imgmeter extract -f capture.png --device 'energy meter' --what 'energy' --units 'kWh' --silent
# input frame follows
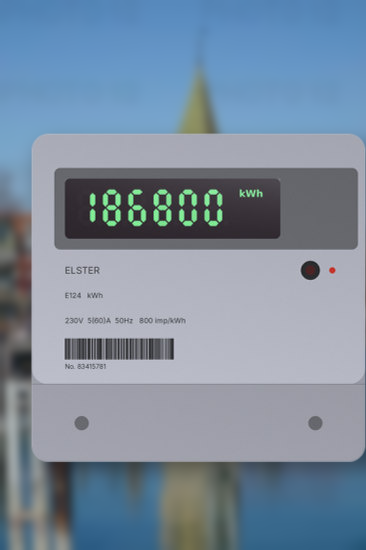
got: 186800 kWh
